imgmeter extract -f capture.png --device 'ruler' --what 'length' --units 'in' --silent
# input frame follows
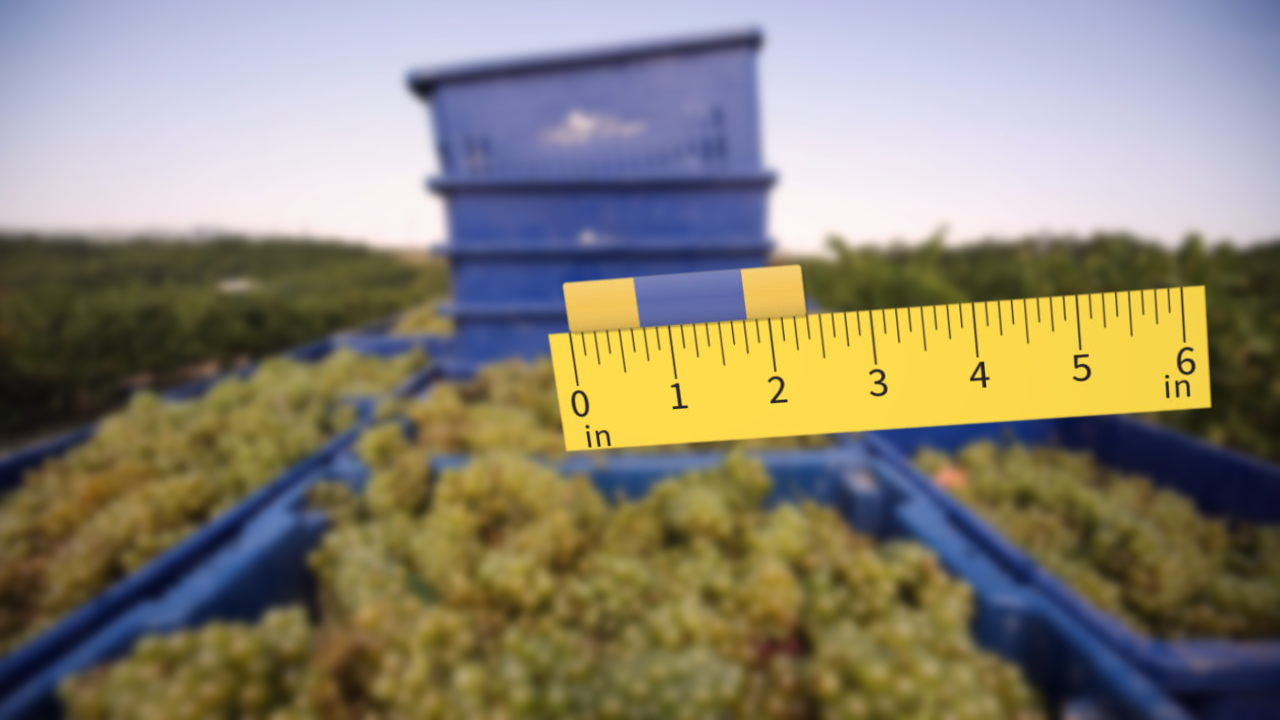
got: 2.375 in
